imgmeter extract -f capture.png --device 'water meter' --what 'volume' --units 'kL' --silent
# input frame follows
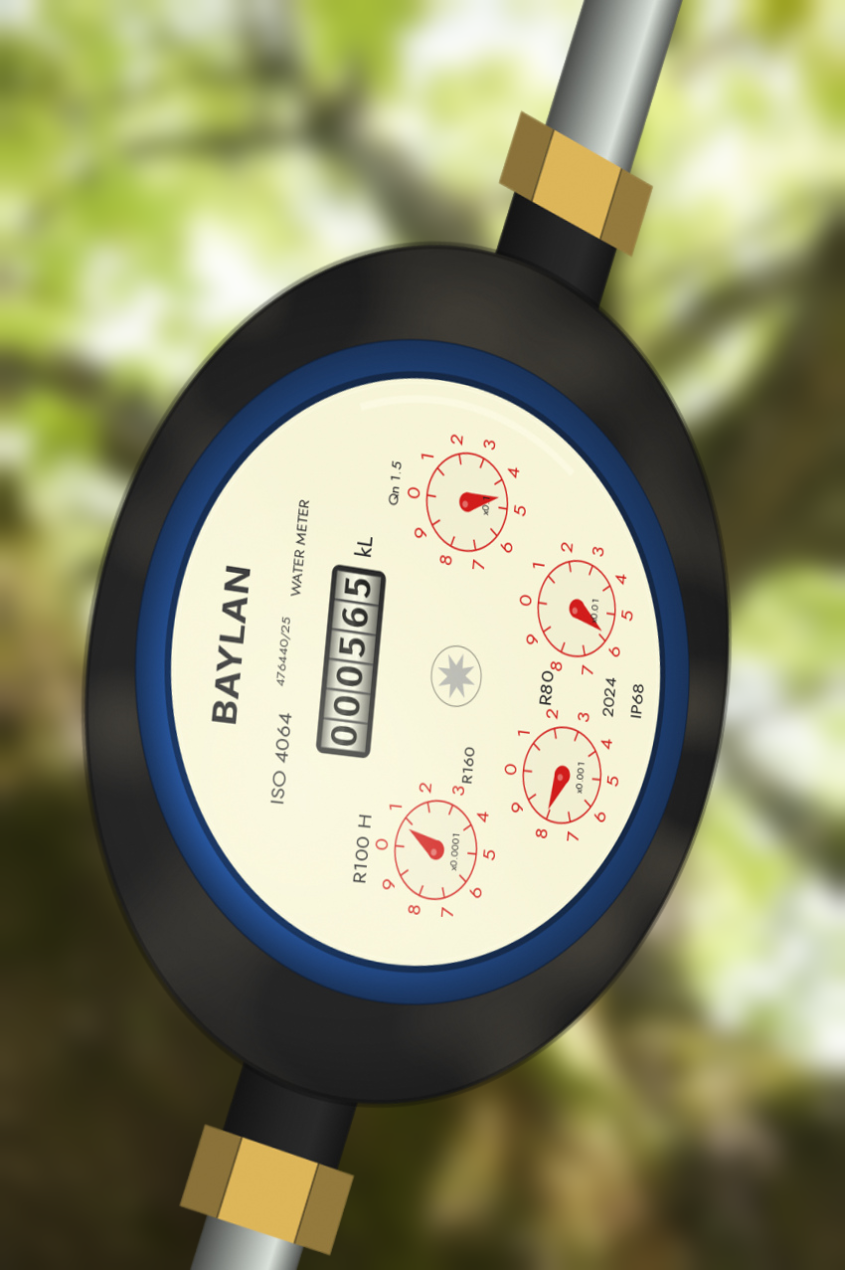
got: 565.4580 kL
